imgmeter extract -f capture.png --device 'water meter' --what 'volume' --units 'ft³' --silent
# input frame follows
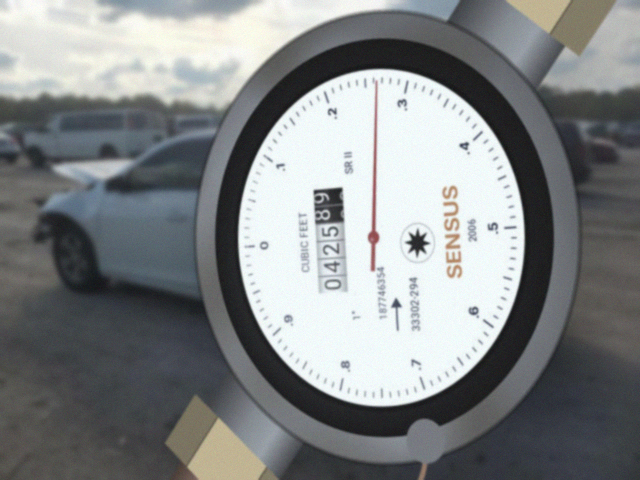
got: 42589.26 ft³
